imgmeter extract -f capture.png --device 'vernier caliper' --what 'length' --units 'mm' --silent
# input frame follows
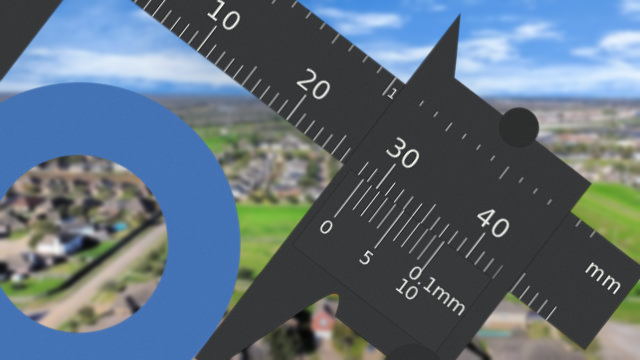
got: 28.6 mm
